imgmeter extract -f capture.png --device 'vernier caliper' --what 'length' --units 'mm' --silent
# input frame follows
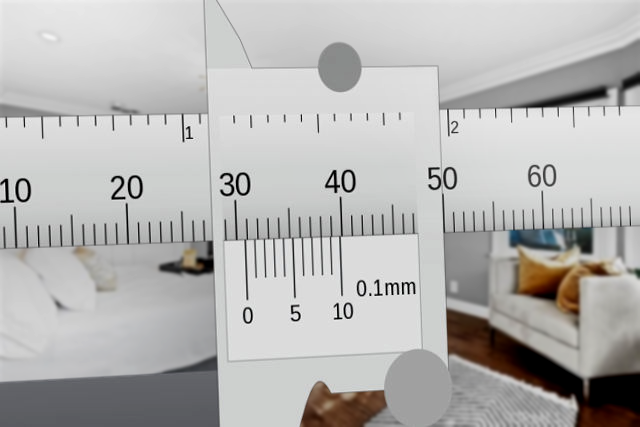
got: 30.8 mm
